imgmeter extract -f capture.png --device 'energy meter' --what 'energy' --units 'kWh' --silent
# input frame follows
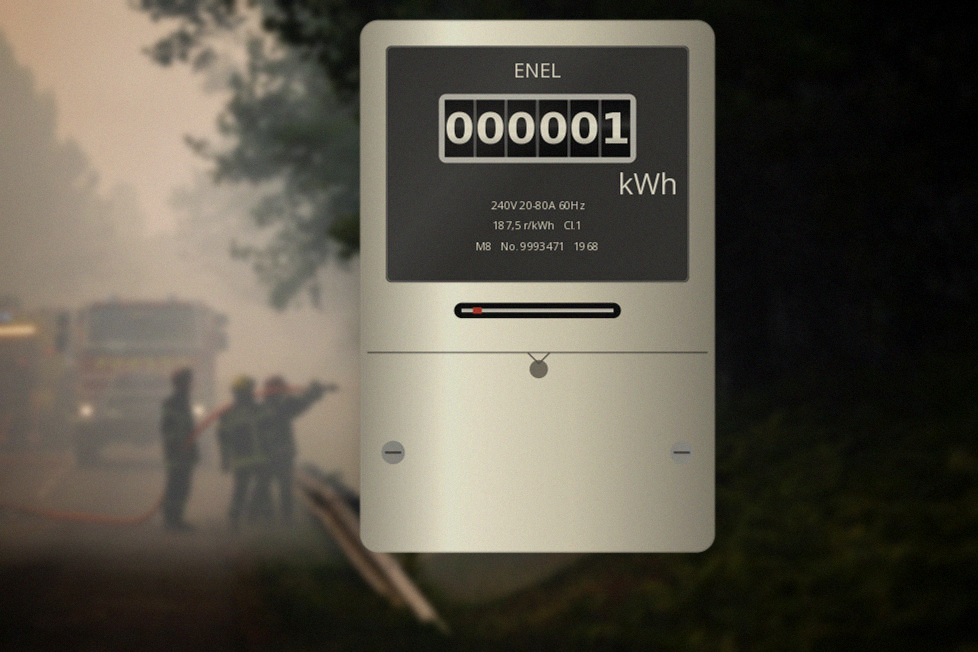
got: 1 kWh
